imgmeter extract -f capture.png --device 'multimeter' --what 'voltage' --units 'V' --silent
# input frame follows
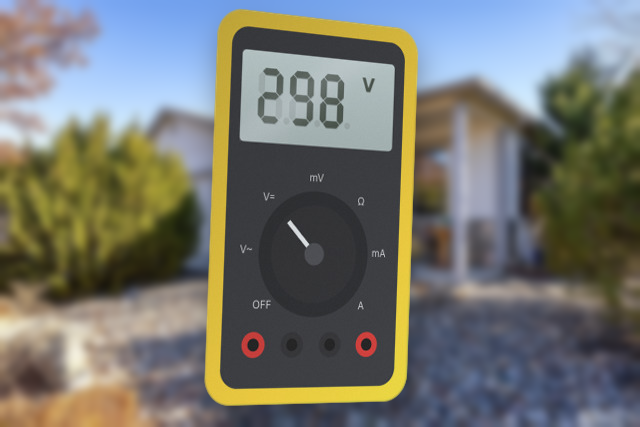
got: 298 V
